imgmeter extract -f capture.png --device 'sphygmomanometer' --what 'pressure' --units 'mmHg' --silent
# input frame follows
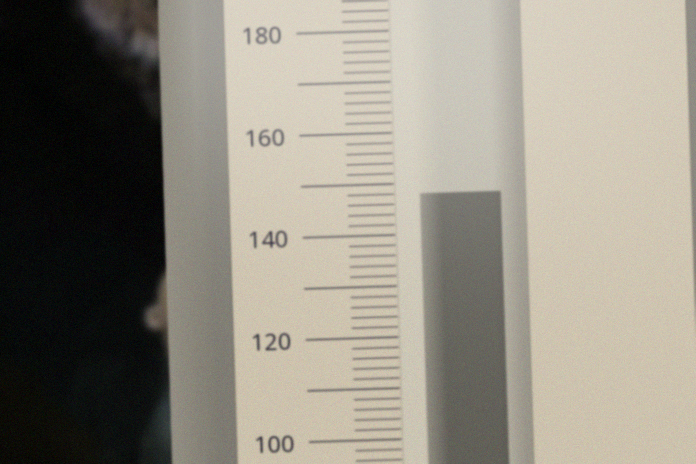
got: 148 mmHg
